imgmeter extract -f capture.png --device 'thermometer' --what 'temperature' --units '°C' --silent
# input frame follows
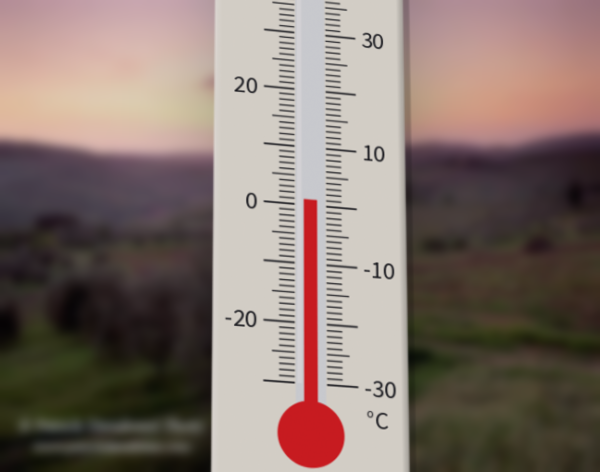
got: 1 °C
